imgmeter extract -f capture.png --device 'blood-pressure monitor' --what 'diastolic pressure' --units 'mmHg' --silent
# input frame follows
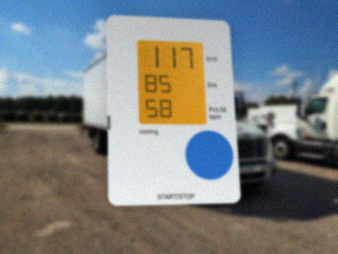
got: 85 mmHg
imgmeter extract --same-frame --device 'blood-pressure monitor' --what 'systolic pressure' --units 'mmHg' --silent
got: 117 mmHg
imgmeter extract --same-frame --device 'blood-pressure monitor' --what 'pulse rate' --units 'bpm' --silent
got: 58 bpm
